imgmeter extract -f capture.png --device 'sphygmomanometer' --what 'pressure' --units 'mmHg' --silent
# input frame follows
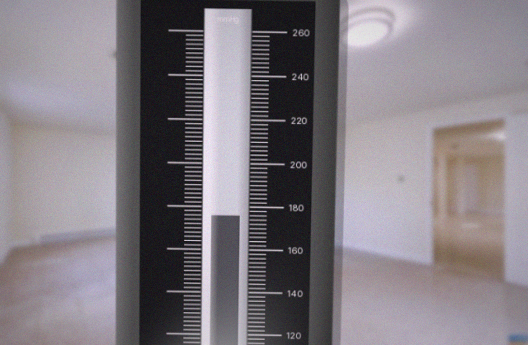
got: 176 mmHg
